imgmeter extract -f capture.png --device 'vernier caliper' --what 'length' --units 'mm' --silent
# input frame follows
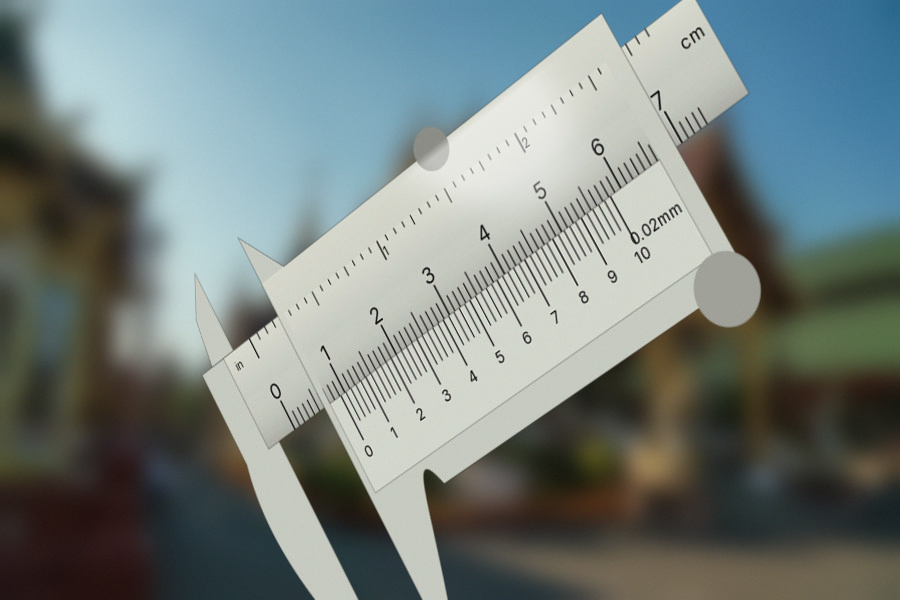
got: 9.2 mm
